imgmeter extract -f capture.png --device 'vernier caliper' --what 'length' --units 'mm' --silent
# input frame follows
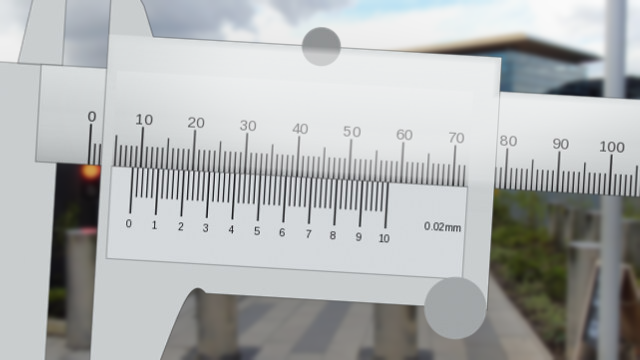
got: 8.5 mm
